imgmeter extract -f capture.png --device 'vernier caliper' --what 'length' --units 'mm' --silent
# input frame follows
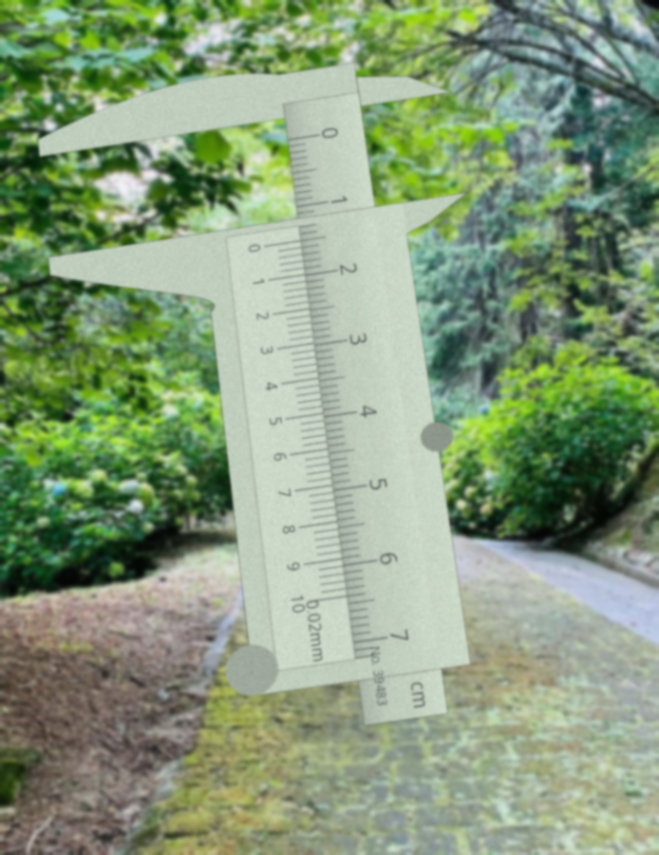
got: 15.0 mm
